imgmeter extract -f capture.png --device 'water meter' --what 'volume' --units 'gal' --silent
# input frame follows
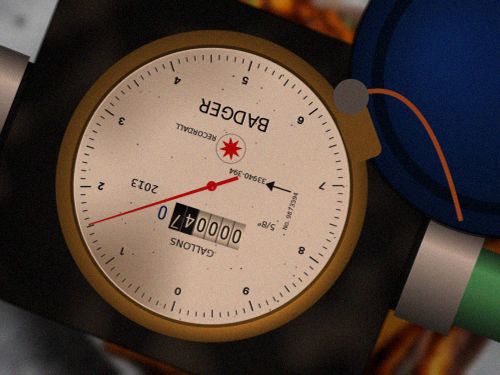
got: 471.5 gal
